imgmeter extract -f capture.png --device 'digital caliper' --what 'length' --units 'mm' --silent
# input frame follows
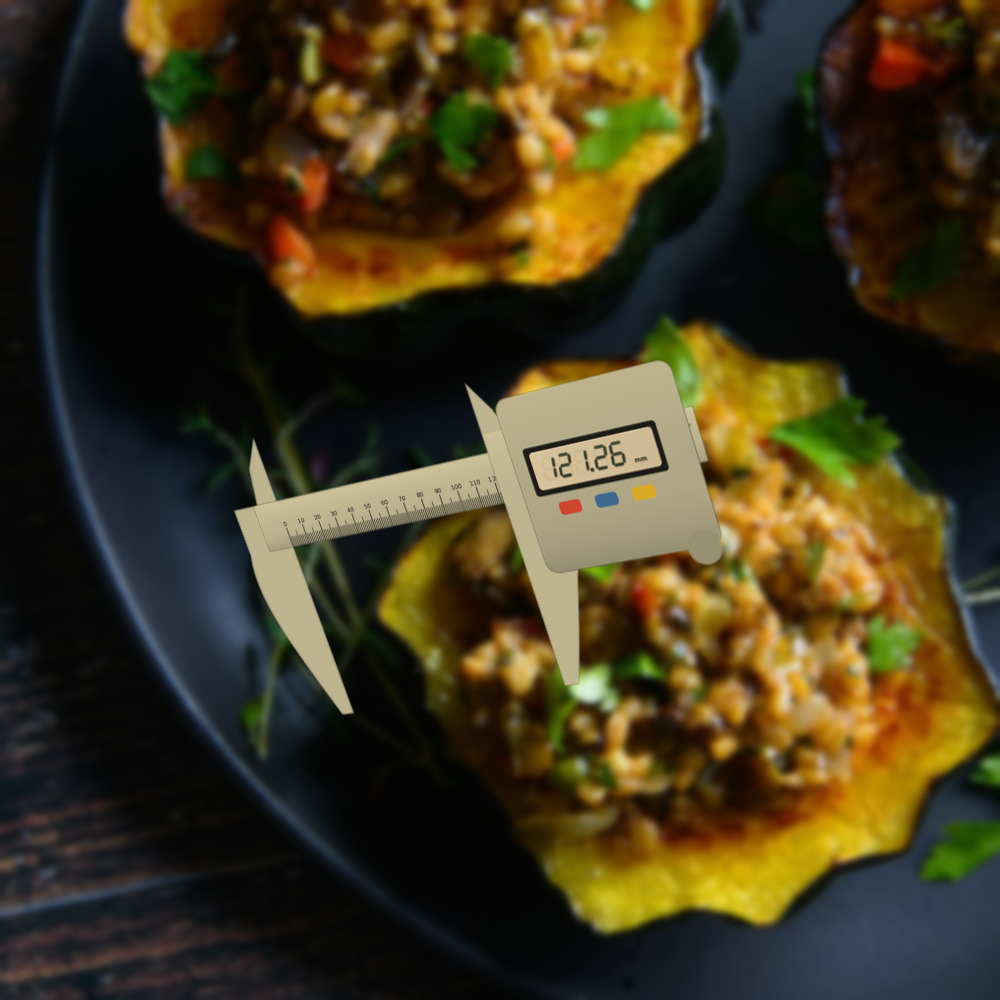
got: 121.26 mm
